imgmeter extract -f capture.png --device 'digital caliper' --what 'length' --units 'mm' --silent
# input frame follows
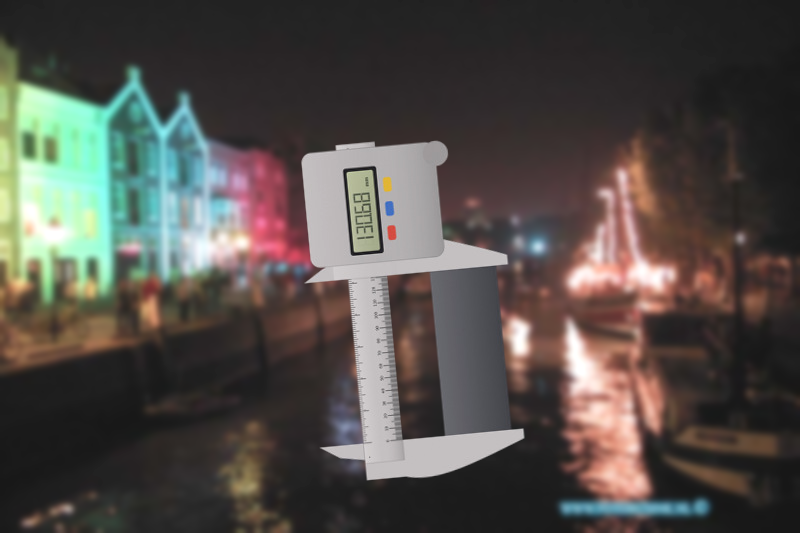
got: 130.68 mm
